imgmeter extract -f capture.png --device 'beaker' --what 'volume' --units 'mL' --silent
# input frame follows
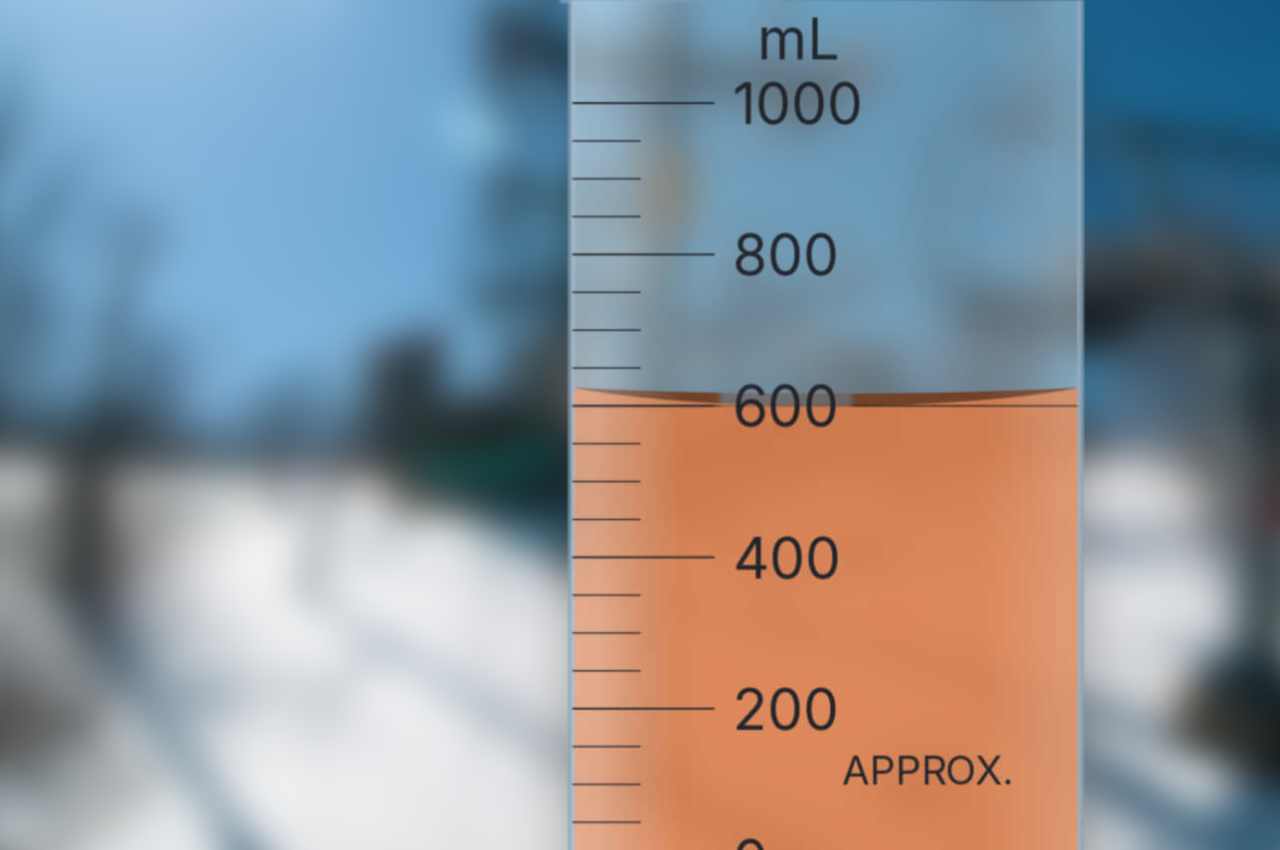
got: 600 mL
